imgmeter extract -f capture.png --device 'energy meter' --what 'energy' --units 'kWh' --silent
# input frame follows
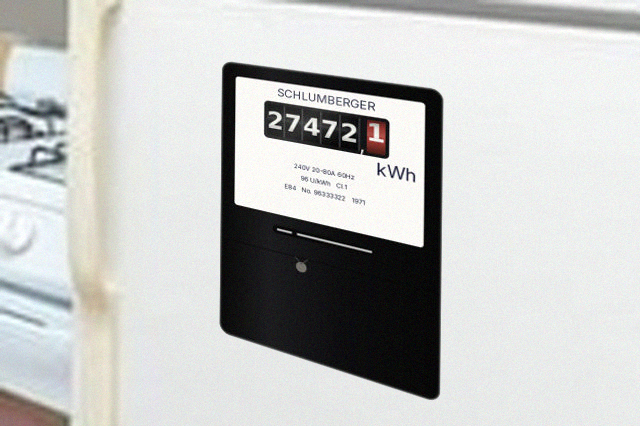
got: 27472.1 kWh
